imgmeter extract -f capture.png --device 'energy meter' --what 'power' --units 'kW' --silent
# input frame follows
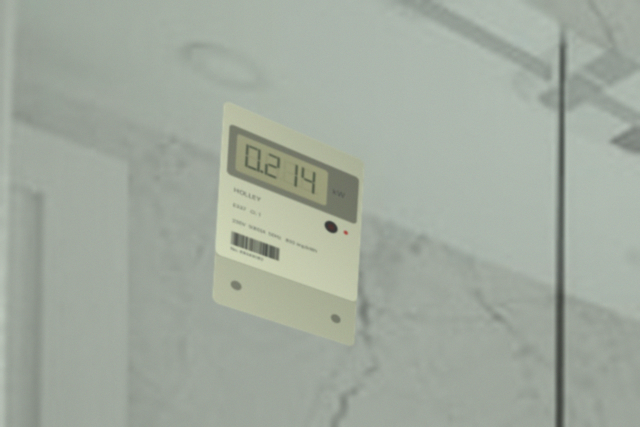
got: 0.214 kW
